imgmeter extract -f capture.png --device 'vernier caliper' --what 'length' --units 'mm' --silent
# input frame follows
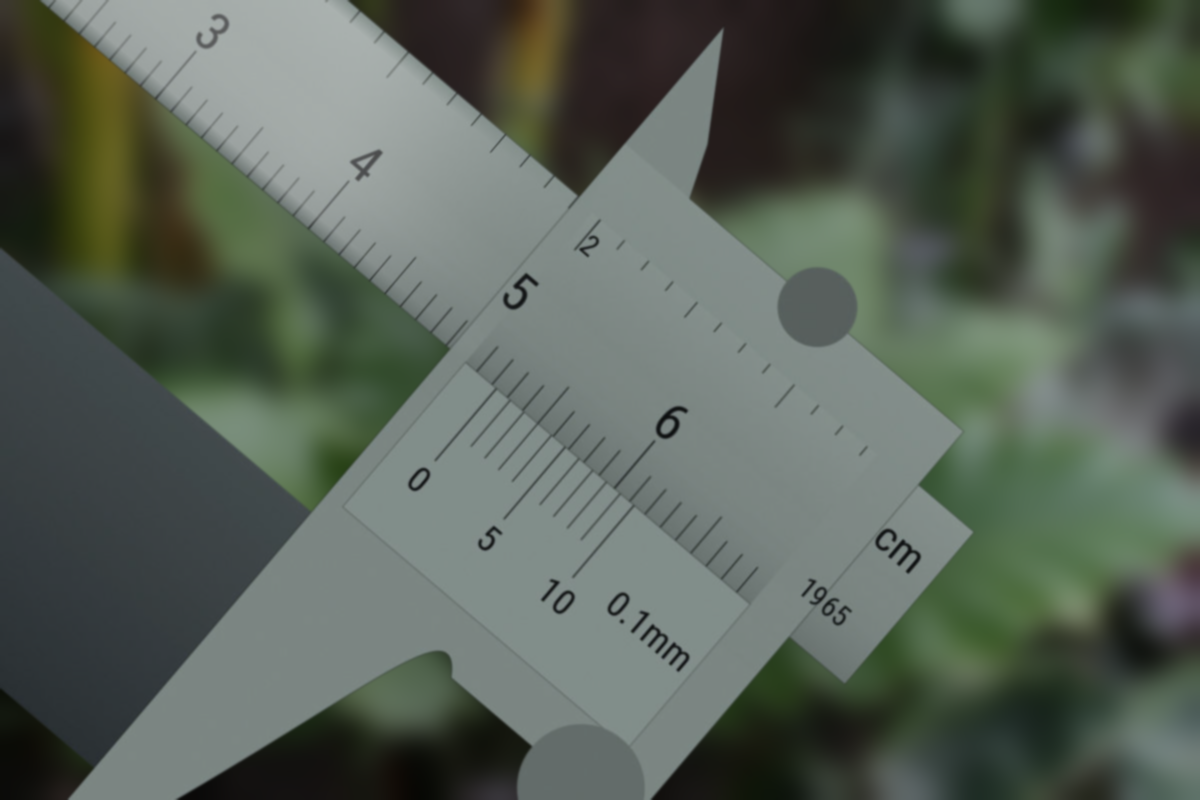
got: 52.3 mm
